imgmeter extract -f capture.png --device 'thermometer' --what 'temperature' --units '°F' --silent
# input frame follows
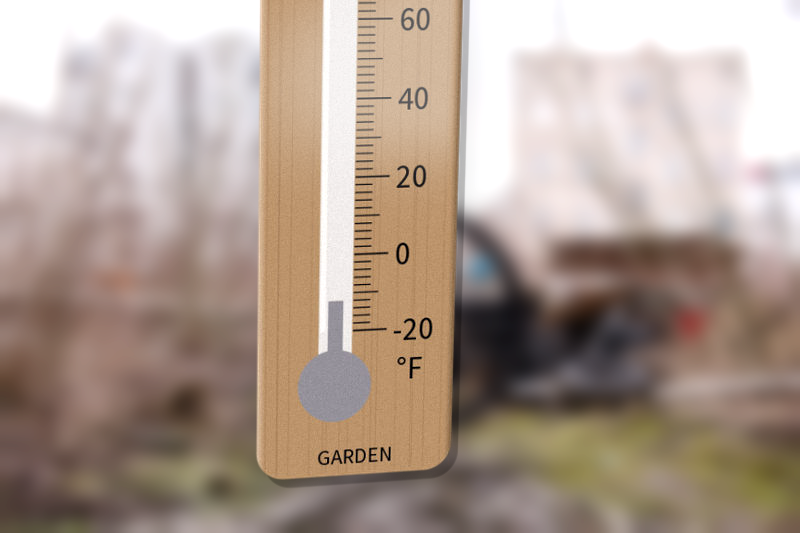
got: -12 °F
